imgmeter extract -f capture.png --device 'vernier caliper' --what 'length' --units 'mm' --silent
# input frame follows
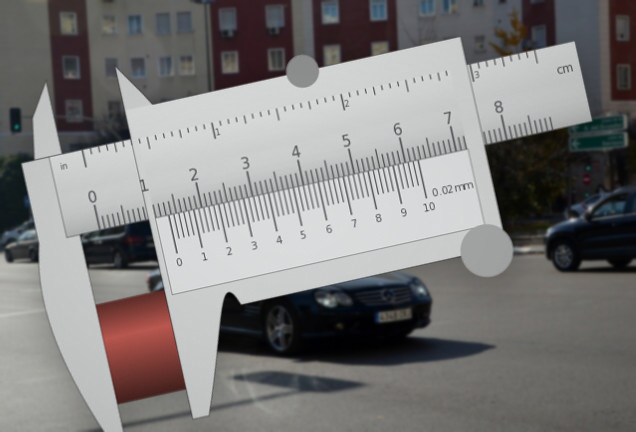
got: 13.5 mm
